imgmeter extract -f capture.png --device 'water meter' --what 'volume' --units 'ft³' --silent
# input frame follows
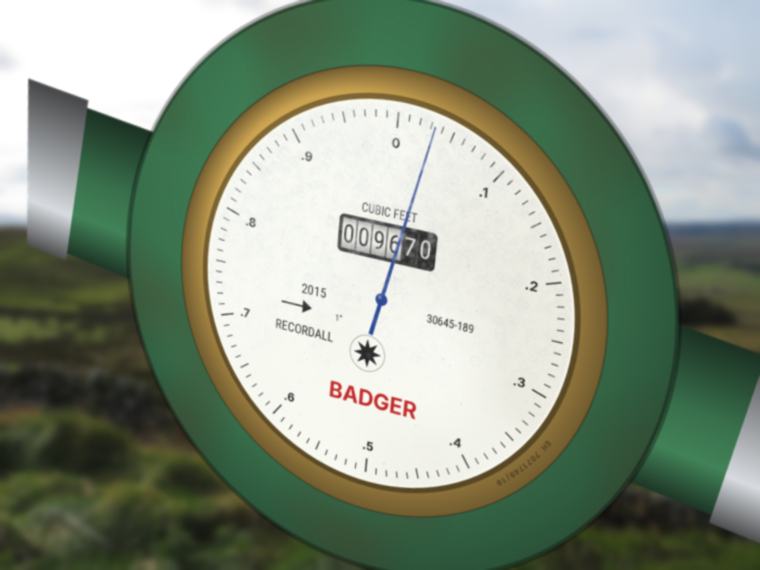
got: 9670.03 ft³
